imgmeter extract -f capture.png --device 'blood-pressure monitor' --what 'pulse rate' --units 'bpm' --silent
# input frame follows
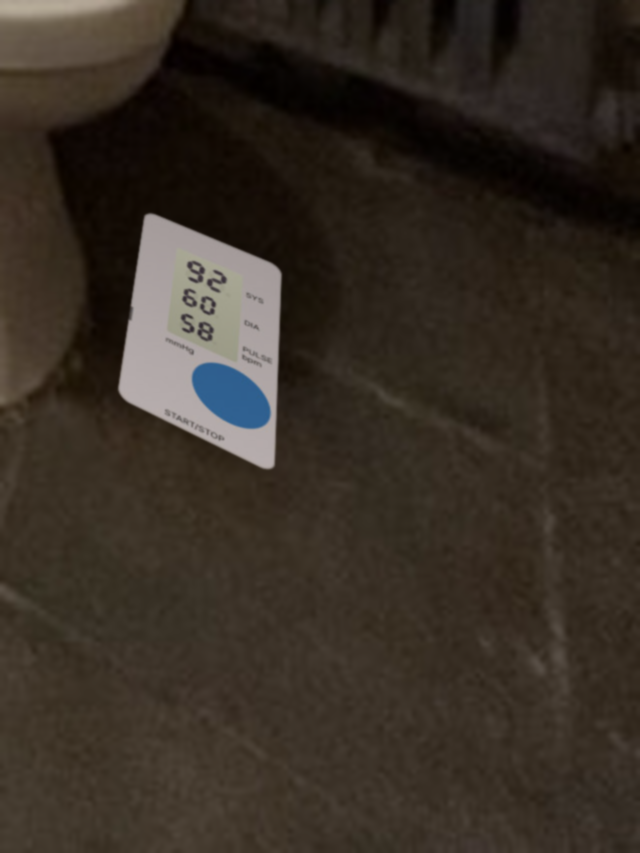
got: 58 bpm
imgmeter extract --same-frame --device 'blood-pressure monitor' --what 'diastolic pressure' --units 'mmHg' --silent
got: 60 mmHg
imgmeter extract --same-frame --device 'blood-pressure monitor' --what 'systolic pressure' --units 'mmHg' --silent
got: 92 mmHg
